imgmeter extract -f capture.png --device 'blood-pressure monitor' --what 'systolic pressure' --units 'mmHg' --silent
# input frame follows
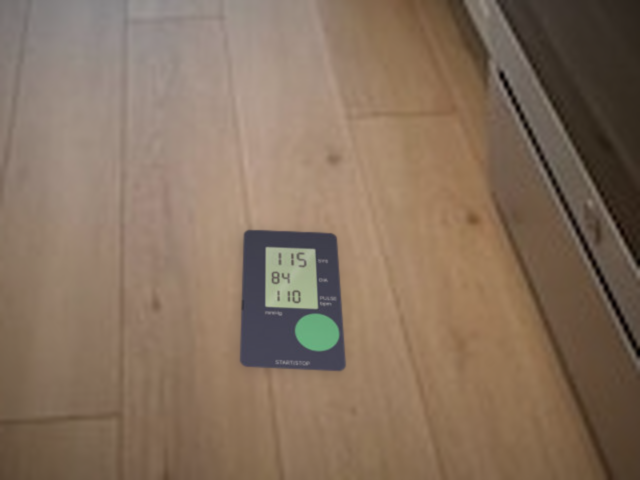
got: 115 mmHg
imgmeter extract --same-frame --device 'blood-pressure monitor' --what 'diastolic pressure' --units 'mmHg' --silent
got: 84 mmHg
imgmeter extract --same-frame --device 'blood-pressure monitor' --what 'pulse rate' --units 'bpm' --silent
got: 110 bpm
